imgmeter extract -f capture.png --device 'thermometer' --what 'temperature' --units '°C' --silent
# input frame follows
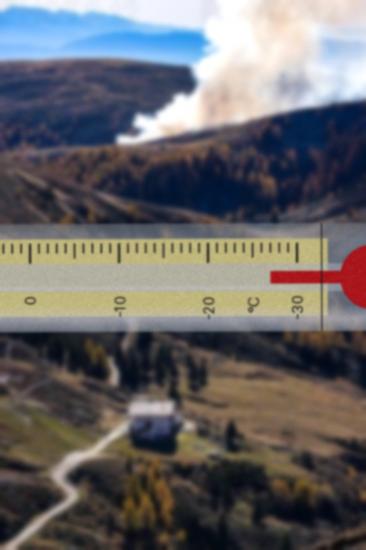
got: -27 °C
